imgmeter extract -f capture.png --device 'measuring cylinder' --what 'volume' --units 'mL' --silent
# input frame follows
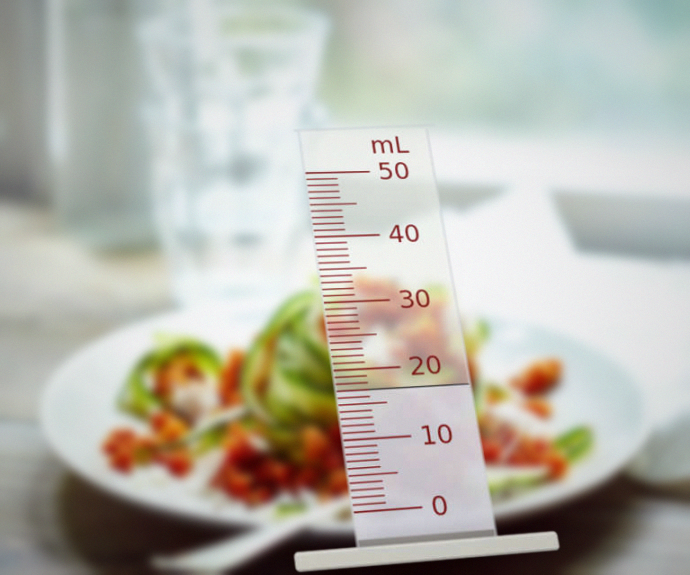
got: 17 mL
